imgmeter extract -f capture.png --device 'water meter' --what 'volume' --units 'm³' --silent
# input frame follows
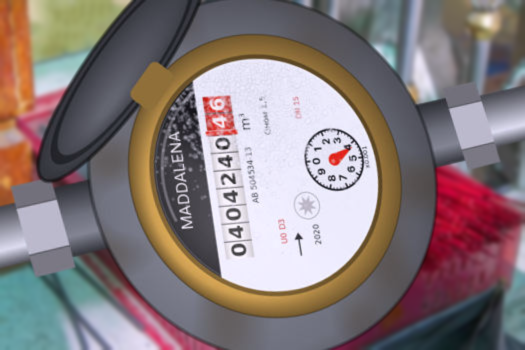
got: 404240.464 m³
